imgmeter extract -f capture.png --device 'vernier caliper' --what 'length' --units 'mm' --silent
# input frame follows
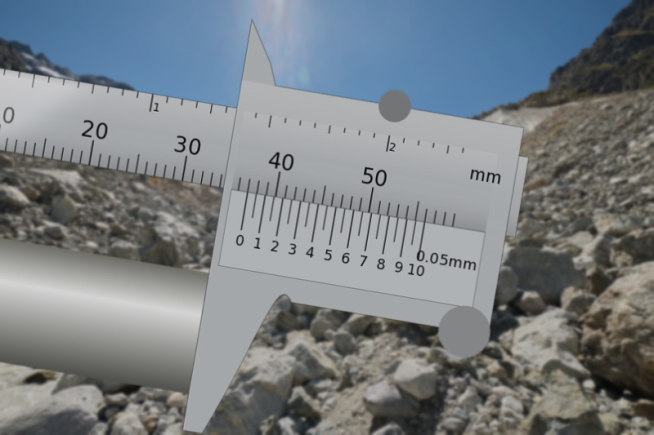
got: 37.0 mm
